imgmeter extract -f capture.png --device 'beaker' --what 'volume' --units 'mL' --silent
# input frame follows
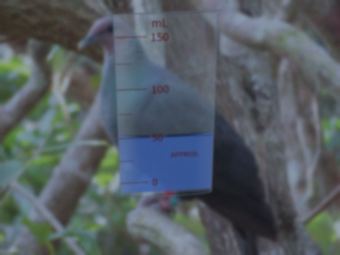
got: 50 mL
